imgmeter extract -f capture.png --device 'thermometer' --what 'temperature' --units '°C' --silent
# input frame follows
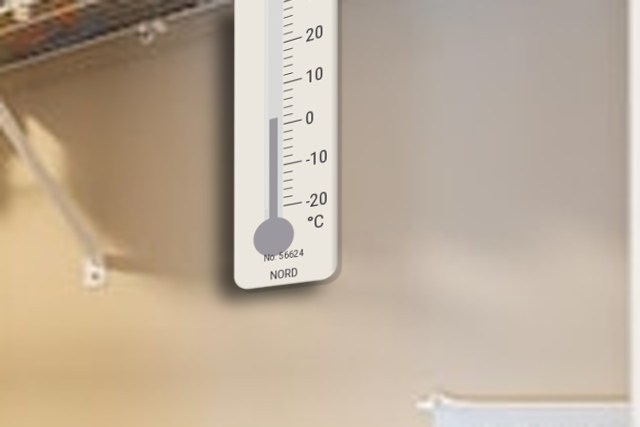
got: 2 °C
